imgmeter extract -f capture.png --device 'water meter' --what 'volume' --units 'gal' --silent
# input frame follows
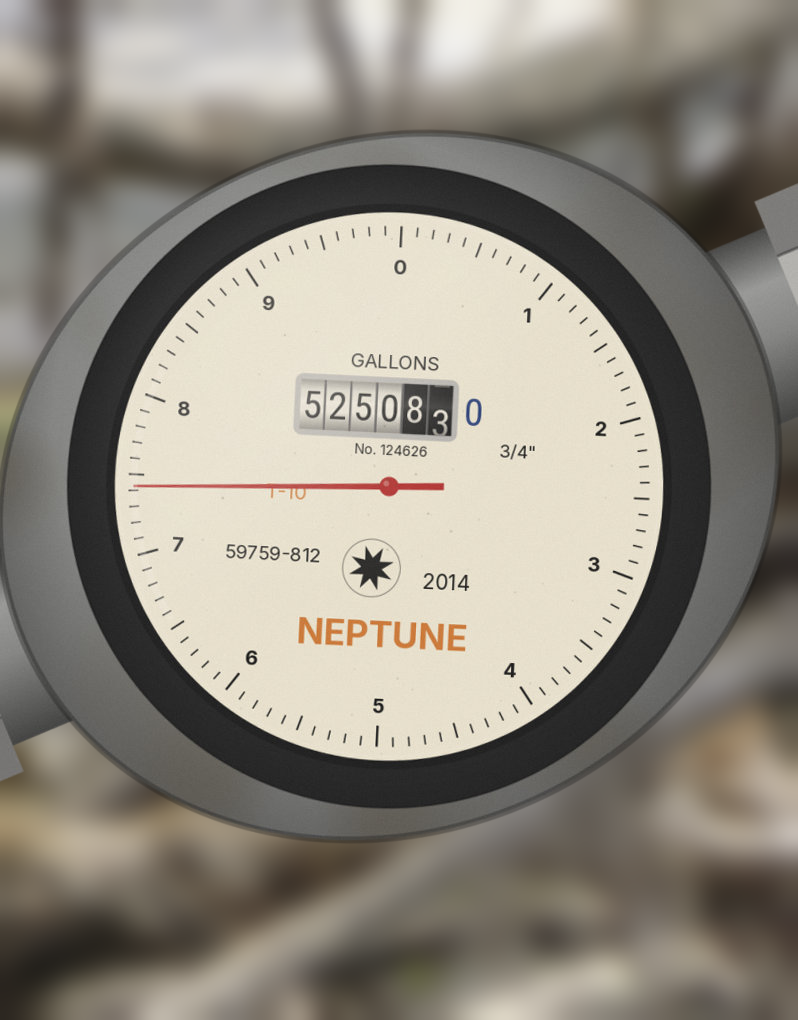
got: 5250827.4 gal
